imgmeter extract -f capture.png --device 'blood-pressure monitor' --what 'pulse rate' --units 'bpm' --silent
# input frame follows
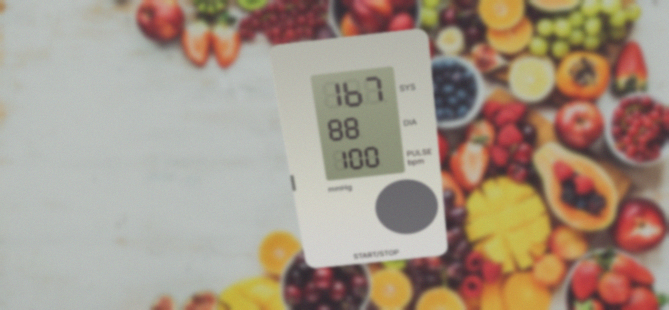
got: 100 bpm
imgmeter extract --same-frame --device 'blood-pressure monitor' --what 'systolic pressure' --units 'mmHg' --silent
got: 167 mmHg
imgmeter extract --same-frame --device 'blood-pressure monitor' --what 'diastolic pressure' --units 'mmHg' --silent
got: 88 mmHg
